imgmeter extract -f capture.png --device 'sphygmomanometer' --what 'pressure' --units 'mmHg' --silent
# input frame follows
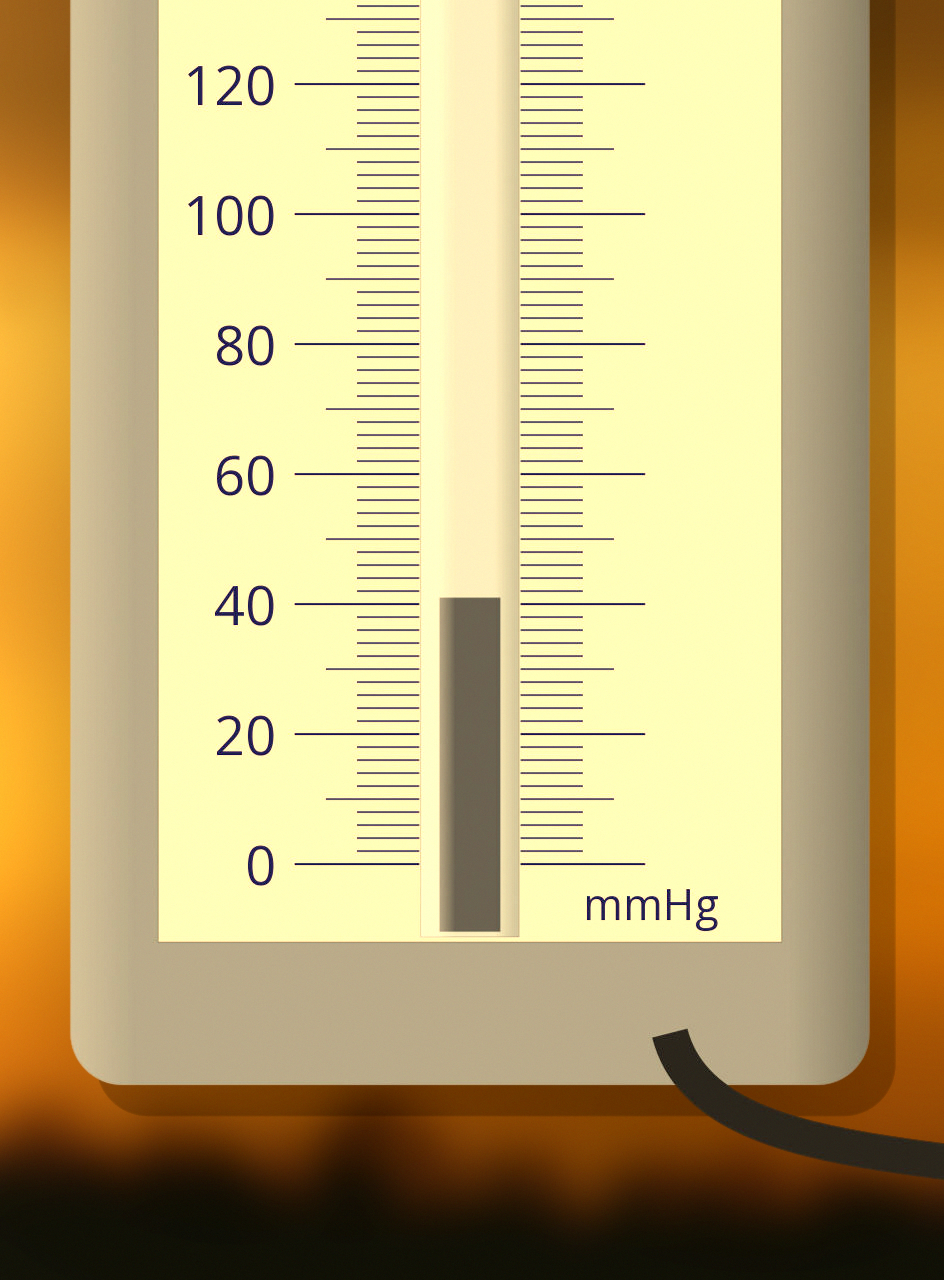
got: 41 mmHg
